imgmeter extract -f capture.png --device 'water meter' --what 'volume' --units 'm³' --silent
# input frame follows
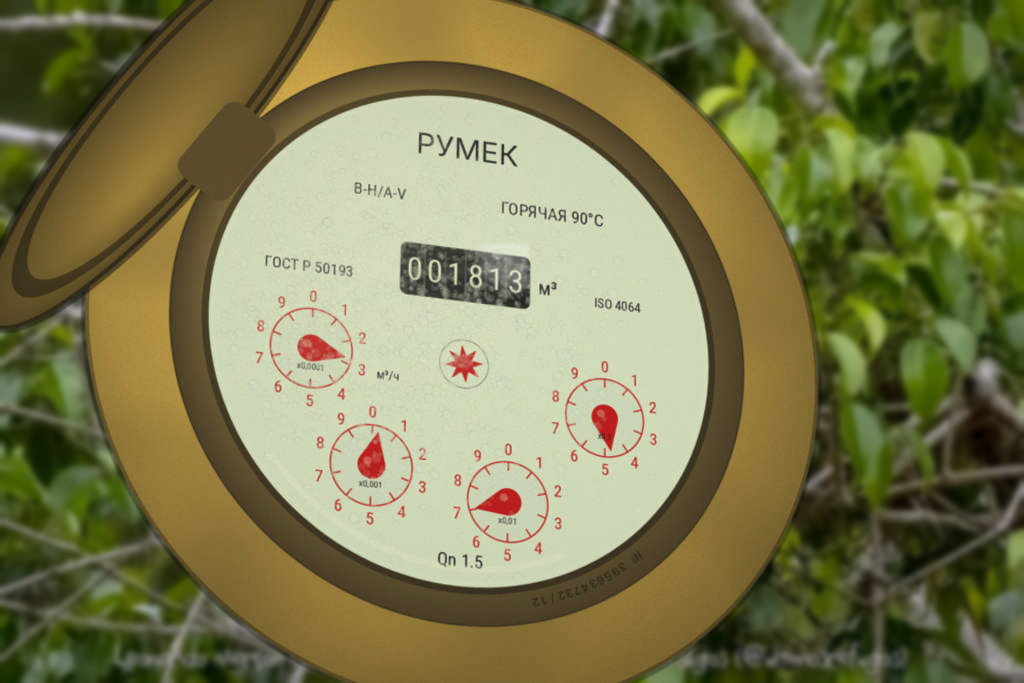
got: 1813.4702 m³
